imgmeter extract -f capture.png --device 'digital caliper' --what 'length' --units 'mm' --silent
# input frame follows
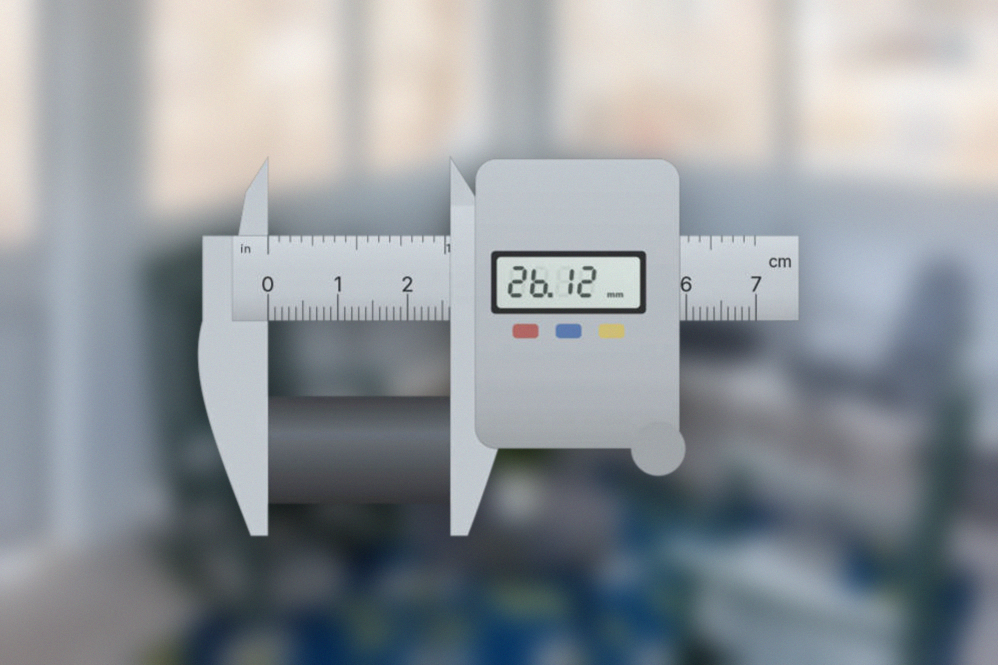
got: 26.12 mm
